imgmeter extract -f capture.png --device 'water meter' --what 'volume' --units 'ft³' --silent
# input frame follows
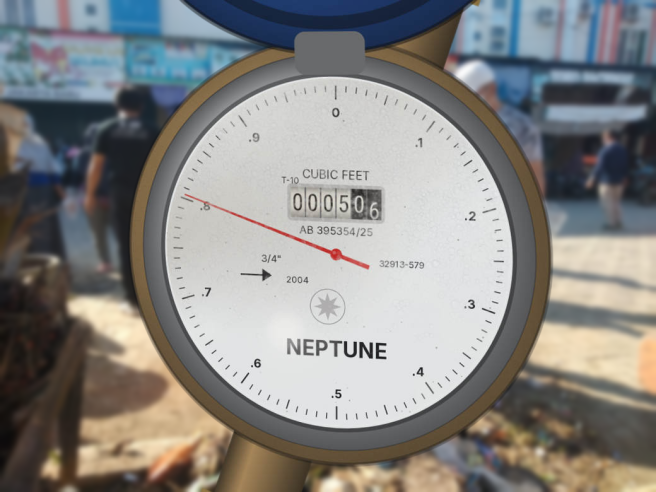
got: 505.80 ft³
